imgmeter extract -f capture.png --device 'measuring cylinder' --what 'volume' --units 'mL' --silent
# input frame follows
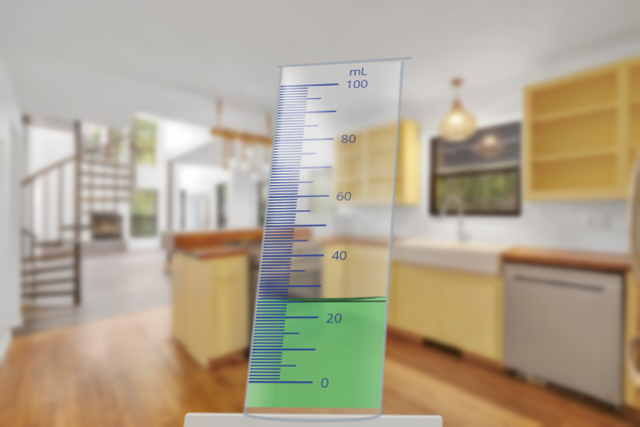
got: 25 mL
